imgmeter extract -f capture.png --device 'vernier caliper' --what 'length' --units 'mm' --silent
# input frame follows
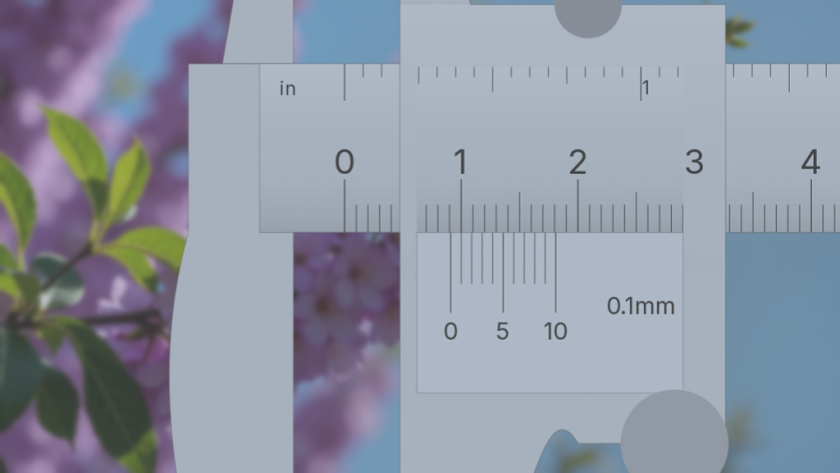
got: 9.1 mm
